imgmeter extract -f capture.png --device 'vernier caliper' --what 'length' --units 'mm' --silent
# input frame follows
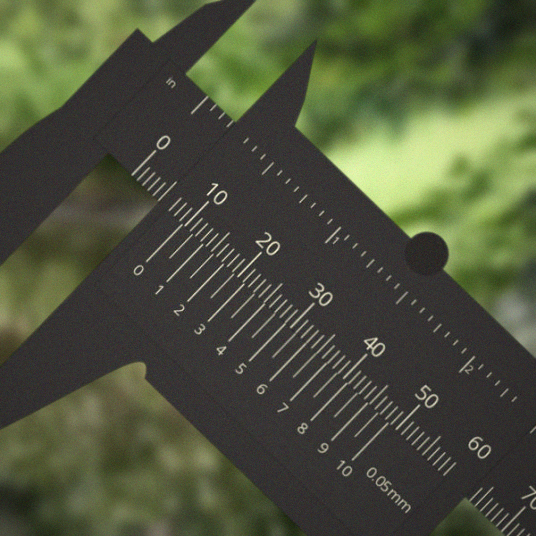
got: 9.6 mm
